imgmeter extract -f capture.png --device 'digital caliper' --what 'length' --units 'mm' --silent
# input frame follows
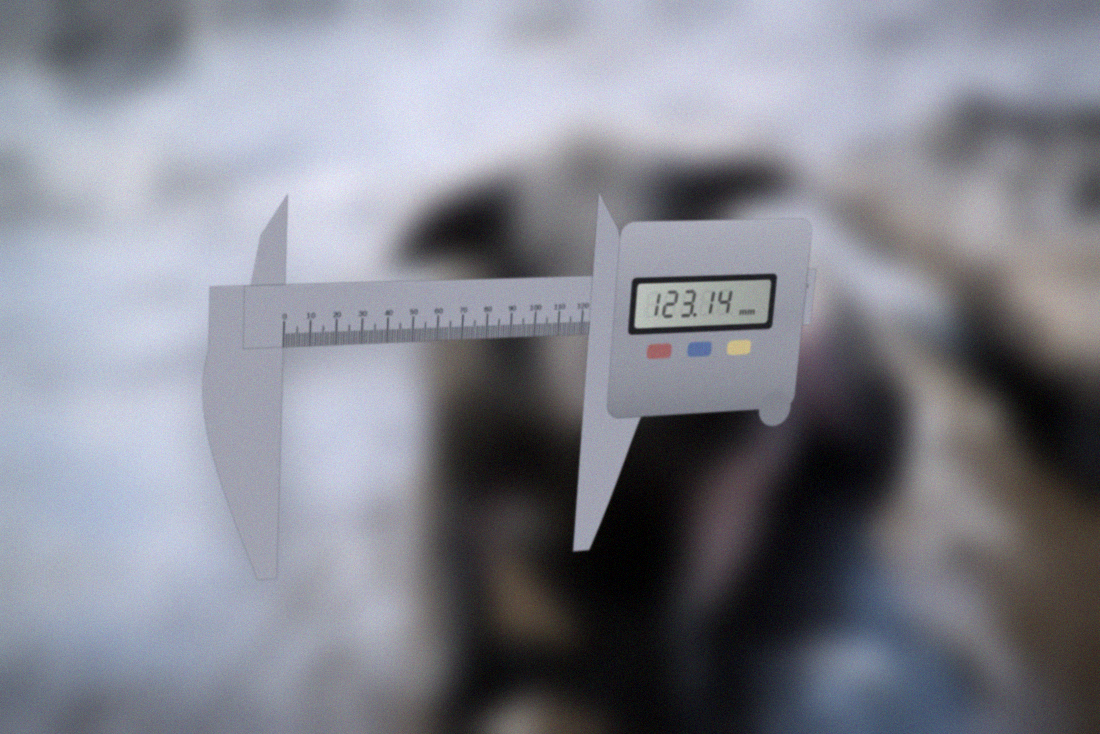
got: 123.14 mm
